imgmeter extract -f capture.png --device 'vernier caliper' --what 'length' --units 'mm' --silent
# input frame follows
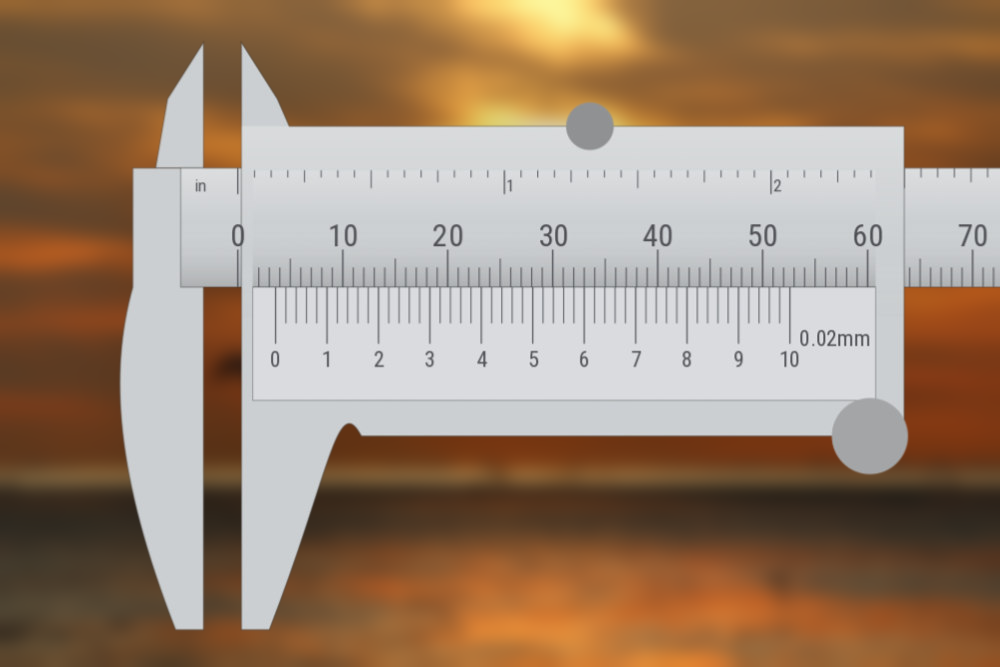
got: 3.6 mm
